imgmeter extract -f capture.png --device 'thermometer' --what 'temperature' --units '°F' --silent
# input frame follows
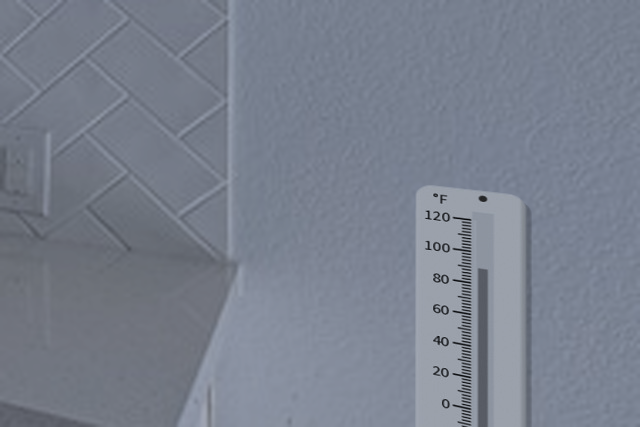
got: 90 °F
